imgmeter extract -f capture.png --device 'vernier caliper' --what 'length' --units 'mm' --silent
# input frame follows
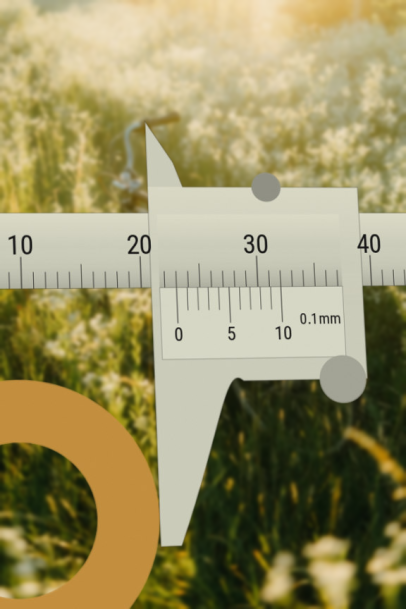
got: 23.0 mm
